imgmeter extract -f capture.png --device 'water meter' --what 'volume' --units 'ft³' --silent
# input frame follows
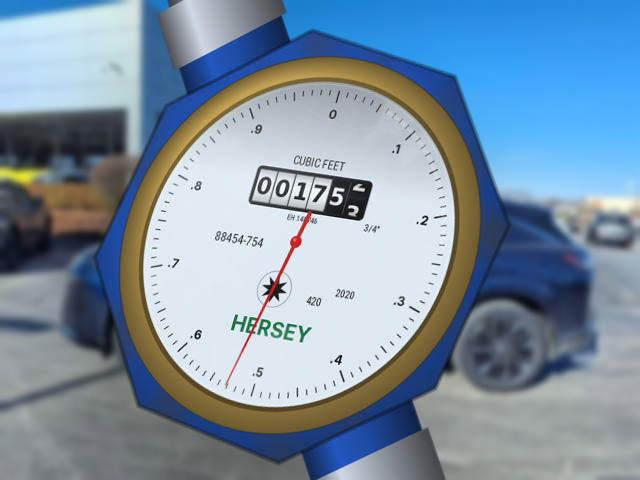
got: 1752.53 ft³
